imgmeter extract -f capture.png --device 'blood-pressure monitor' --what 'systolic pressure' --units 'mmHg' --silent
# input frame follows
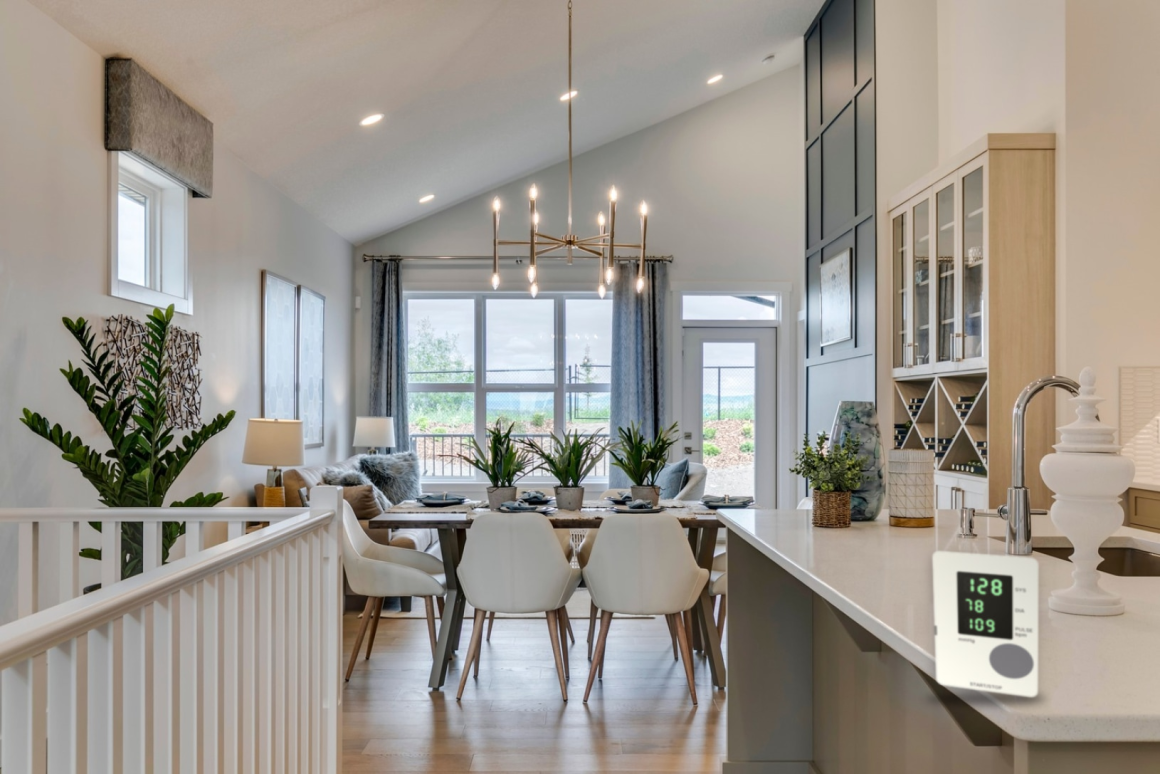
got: 128 mmHg
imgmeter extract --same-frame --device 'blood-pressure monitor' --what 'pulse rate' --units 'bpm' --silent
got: 109 bpm
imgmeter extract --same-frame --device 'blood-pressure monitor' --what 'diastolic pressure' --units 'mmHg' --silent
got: 78 mmHg
